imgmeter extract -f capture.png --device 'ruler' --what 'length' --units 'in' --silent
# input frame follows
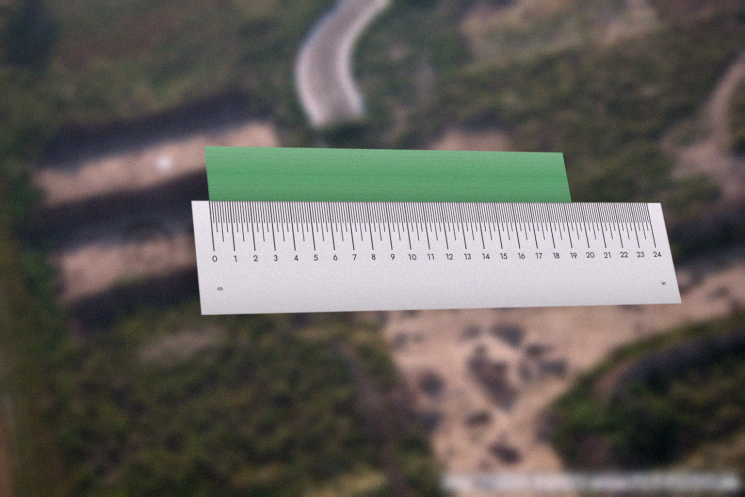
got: 19.5 in
